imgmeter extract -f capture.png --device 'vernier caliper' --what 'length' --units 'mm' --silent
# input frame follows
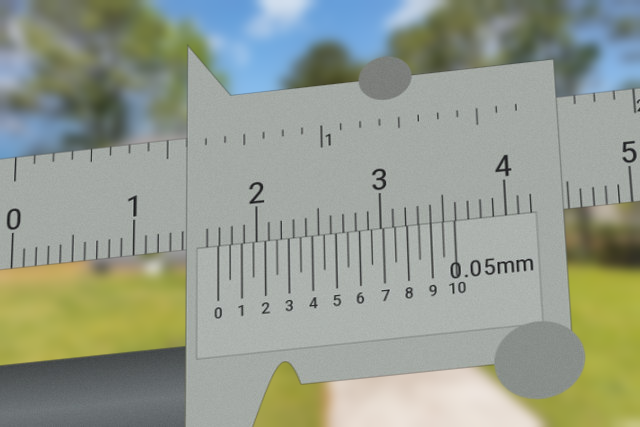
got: 16.9 mm
